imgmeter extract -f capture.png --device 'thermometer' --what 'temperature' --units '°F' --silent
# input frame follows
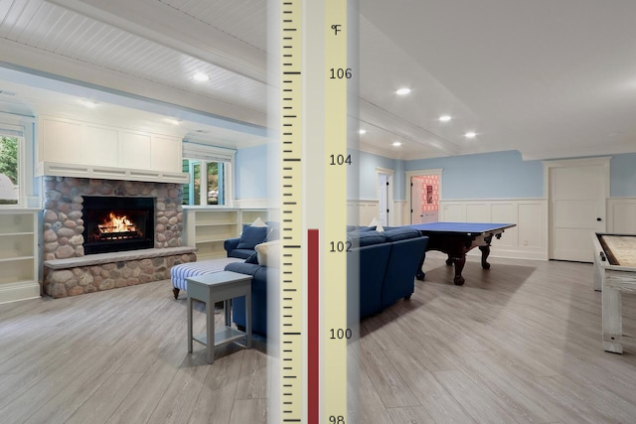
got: 102.4 °F
